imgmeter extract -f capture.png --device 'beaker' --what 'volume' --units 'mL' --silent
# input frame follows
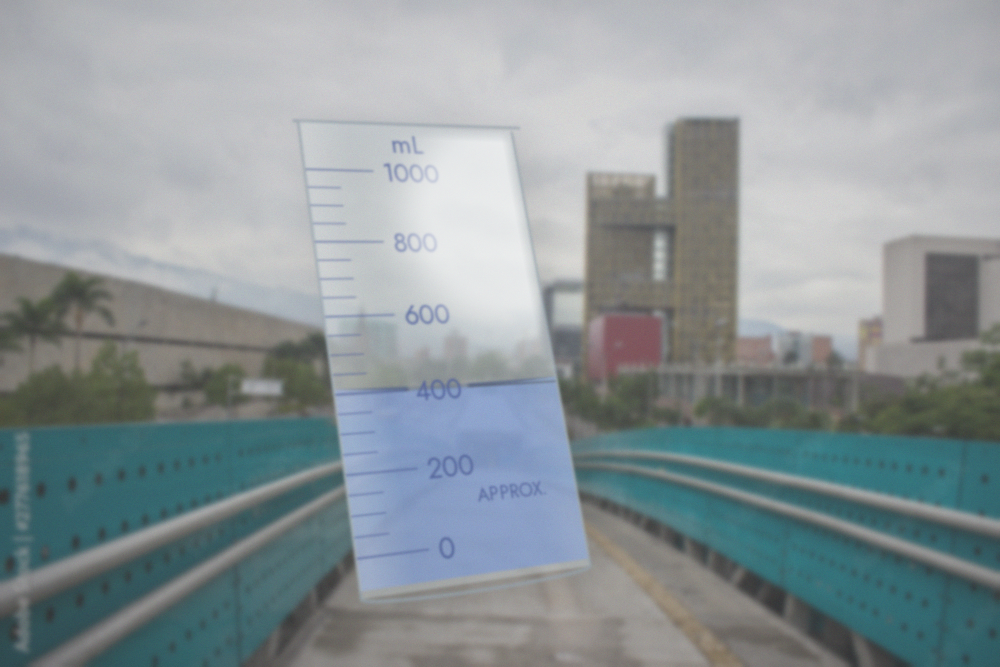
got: 400 mL
